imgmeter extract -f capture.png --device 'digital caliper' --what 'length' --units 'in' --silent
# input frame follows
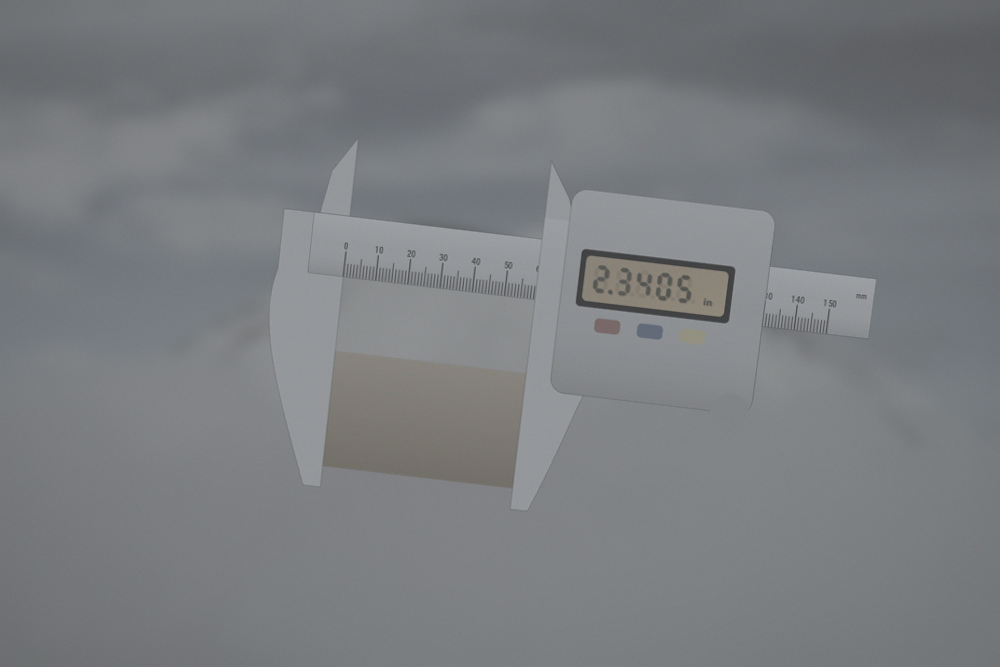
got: 2.3405 in
